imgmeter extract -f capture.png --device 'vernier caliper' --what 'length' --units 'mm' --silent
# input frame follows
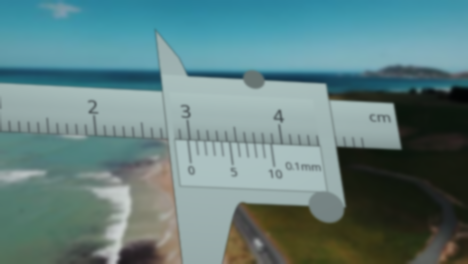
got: 29.8 mm
